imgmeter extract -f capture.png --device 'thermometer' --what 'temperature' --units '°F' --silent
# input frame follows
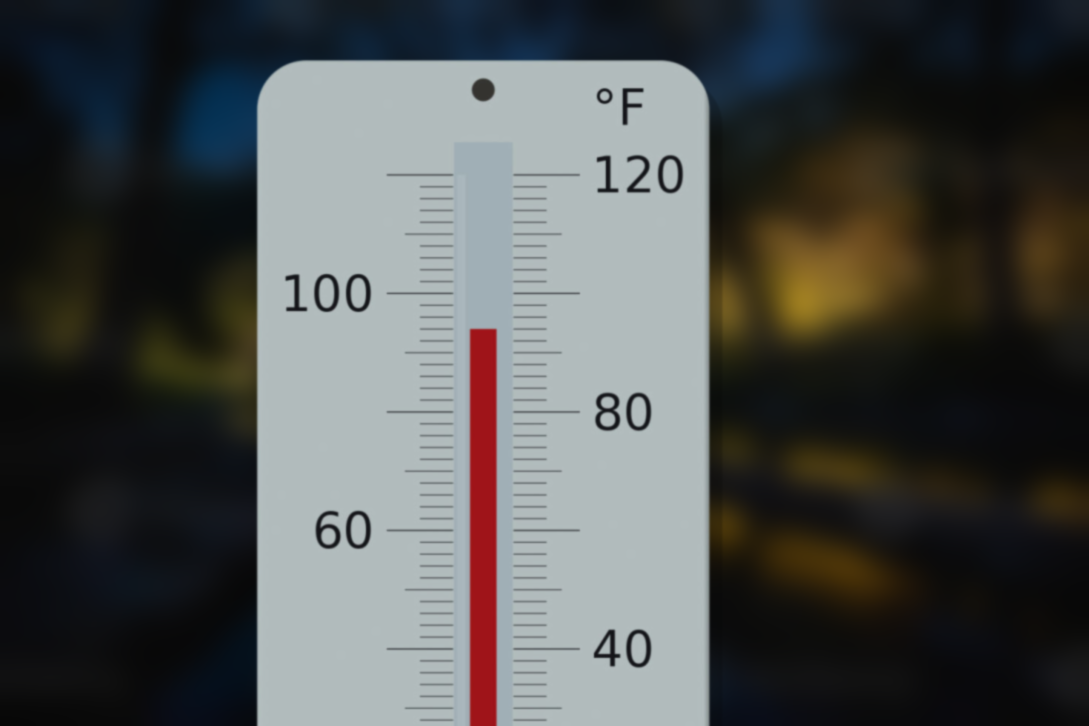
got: 94 °F
